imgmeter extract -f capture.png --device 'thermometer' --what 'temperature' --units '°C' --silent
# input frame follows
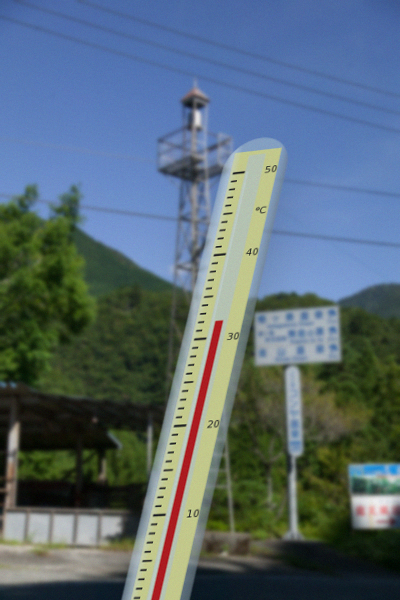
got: 32 °C
